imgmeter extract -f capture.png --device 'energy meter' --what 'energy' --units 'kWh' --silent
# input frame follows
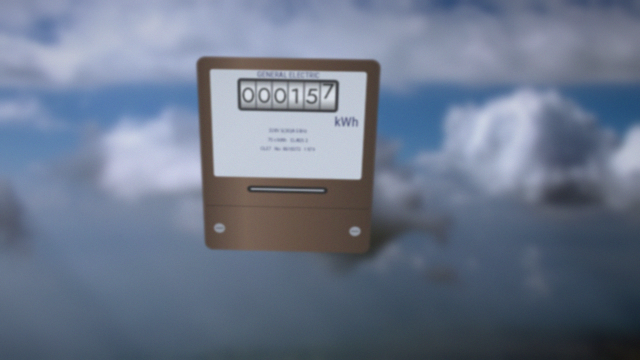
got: 157 kWh
